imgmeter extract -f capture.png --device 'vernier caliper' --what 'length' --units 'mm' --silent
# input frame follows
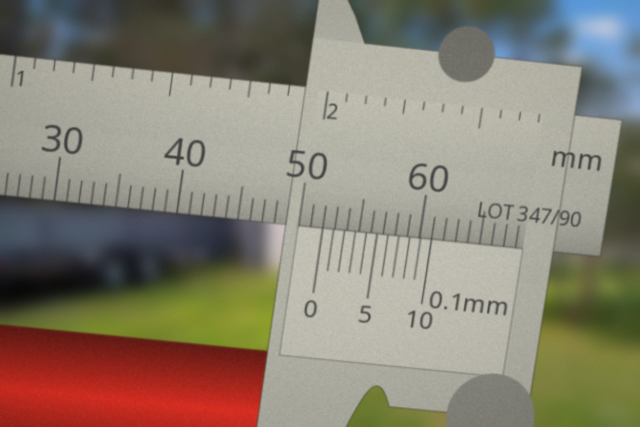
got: 52.0 mm
